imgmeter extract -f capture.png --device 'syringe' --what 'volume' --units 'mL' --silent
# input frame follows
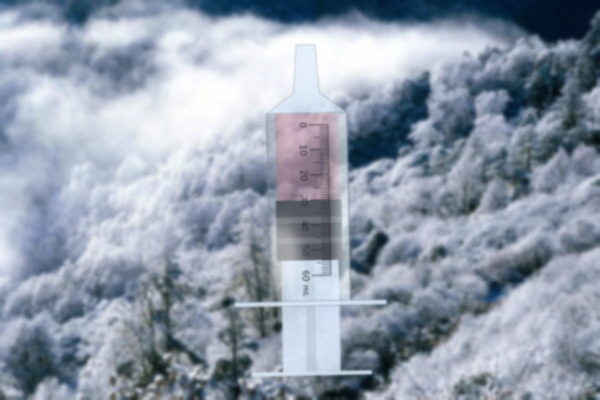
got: 30 mL
